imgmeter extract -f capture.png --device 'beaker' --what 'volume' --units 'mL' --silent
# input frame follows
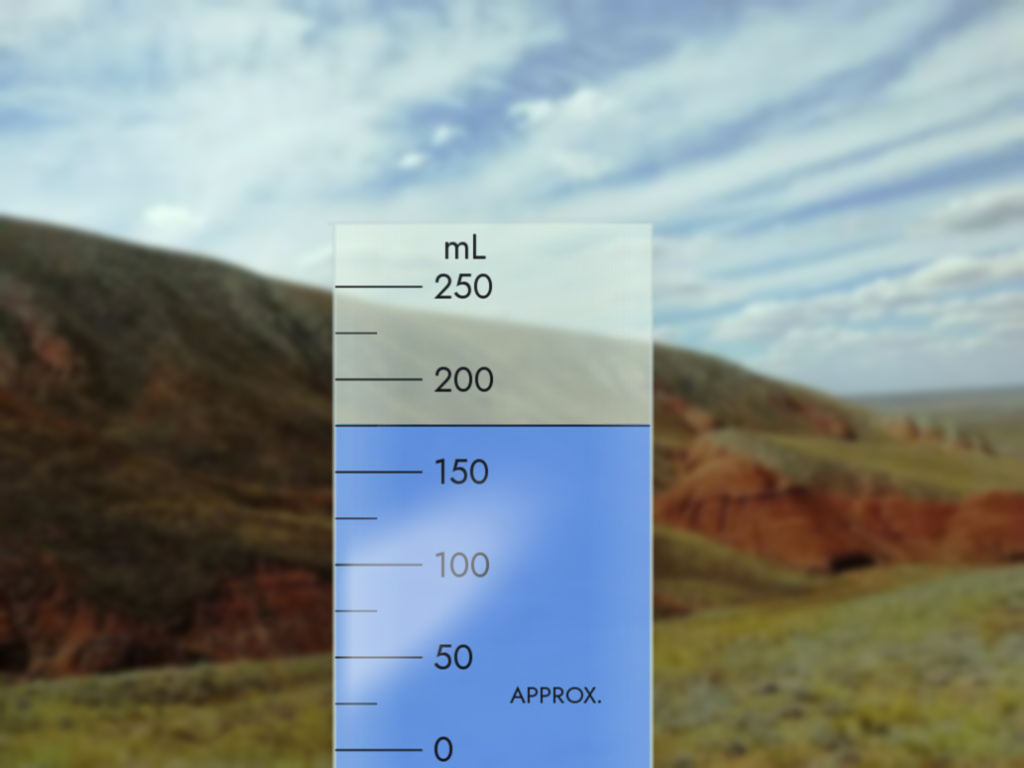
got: 175 mL
